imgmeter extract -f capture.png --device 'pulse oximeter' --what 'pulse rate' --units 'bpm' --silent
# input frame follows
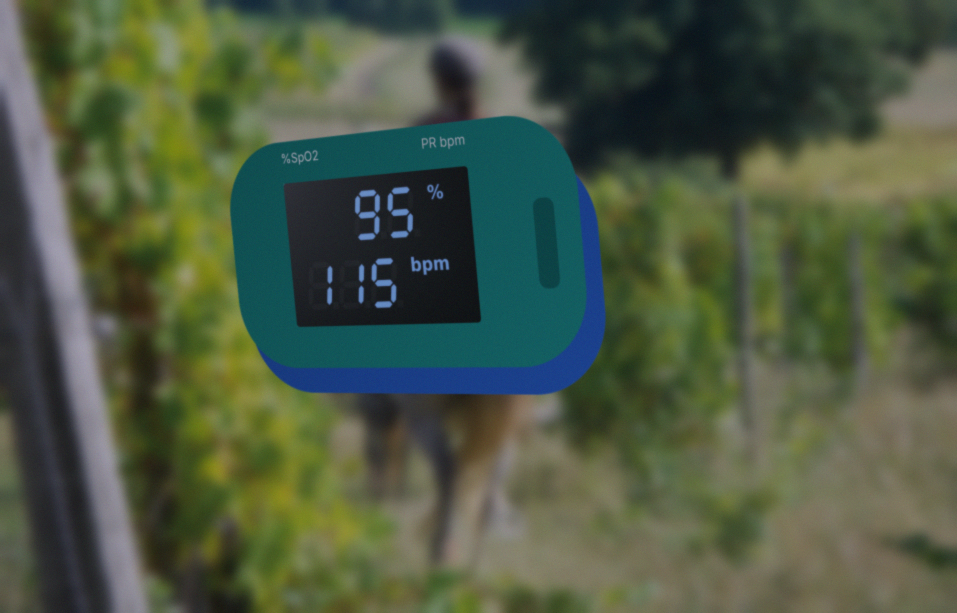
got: 115 bpm
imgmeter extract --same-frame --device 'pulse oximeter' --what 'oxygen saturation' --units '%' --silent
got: 95 %
